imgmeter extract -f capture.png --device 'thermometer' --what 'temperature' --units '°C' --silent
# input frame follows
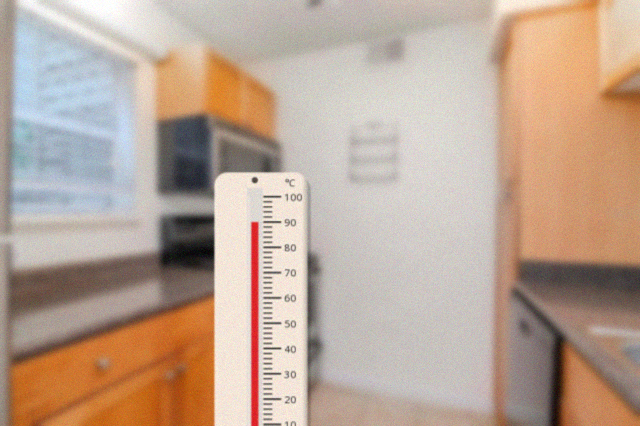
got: 90 °C
